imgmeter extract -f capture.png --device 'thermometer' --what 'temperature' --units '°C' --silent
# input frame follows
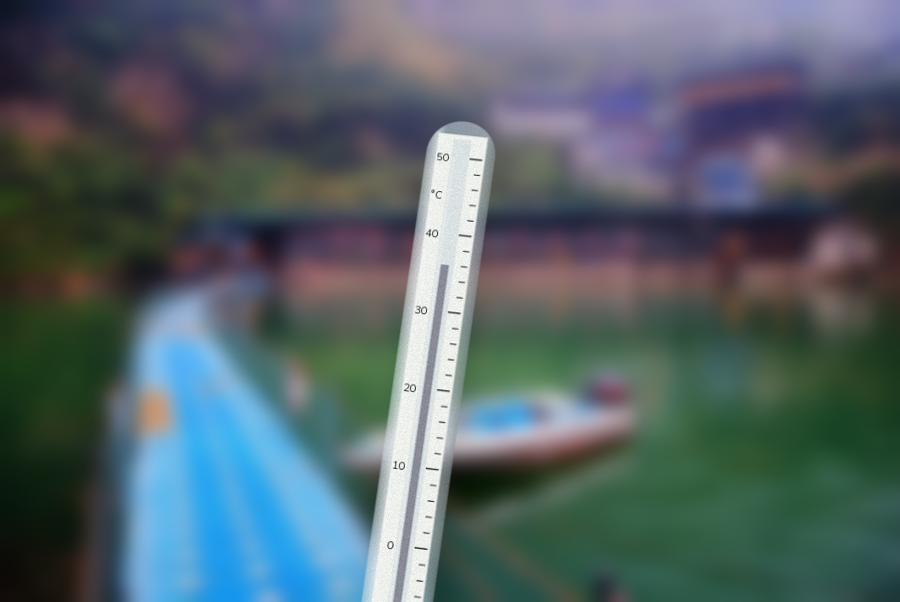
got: 36 °C
